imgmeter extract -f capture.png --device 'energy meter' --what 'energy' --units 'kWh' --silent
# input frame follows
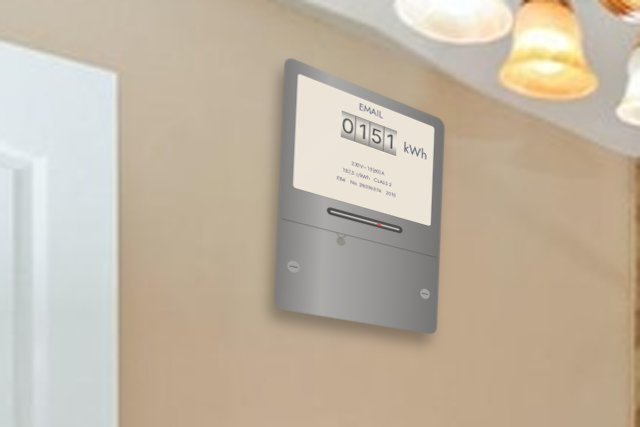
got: 151 kWh
